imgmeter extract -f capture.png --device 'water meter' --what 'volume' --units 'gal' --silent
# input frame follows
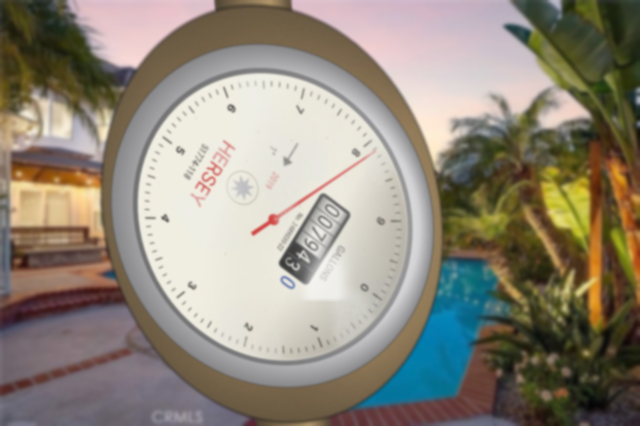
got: 79428.1 gal
